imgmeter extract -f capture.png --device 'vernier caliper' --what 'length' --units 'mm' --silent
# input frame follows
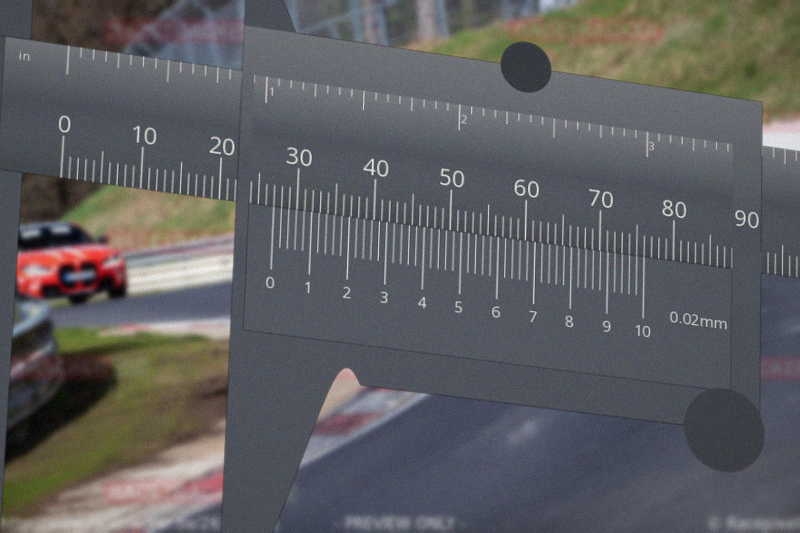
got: 27.0 mm
